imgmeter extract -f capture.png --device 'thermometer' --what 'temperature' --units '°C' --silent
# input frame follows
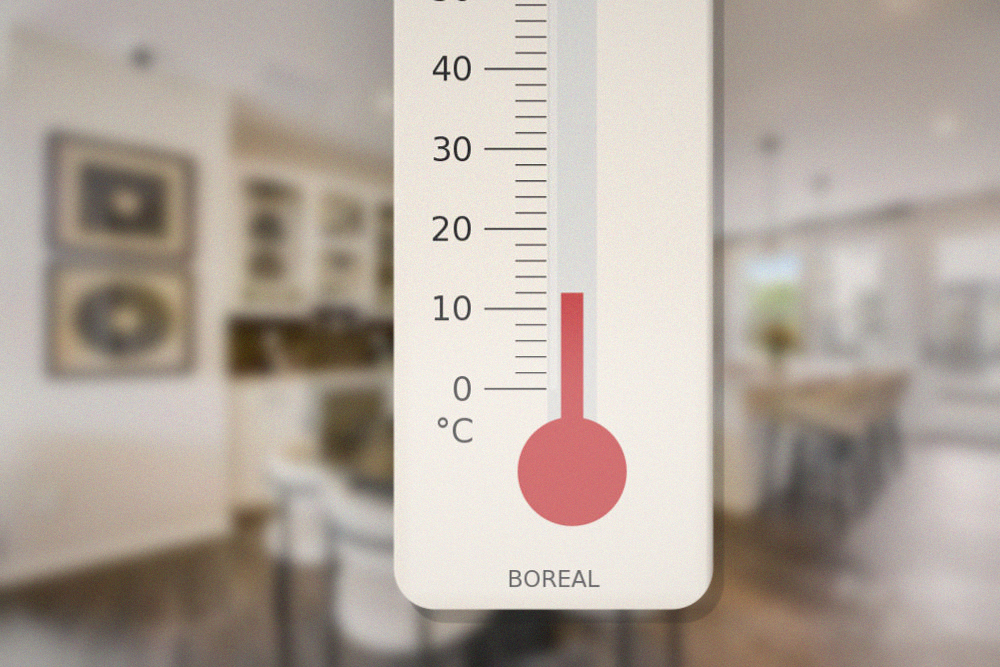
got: 12 °C
